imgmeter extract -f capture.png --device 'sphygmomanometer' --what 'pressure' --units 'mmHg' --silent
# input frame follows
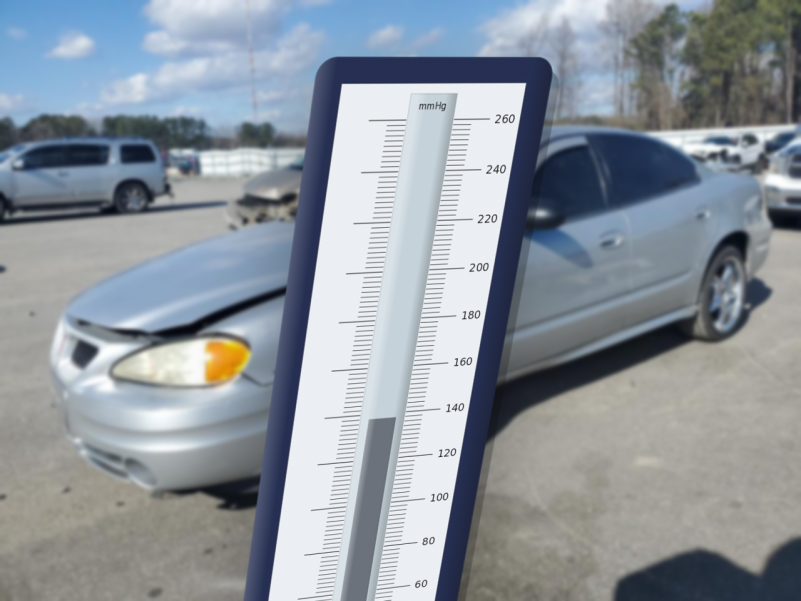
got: 138 mmHg
